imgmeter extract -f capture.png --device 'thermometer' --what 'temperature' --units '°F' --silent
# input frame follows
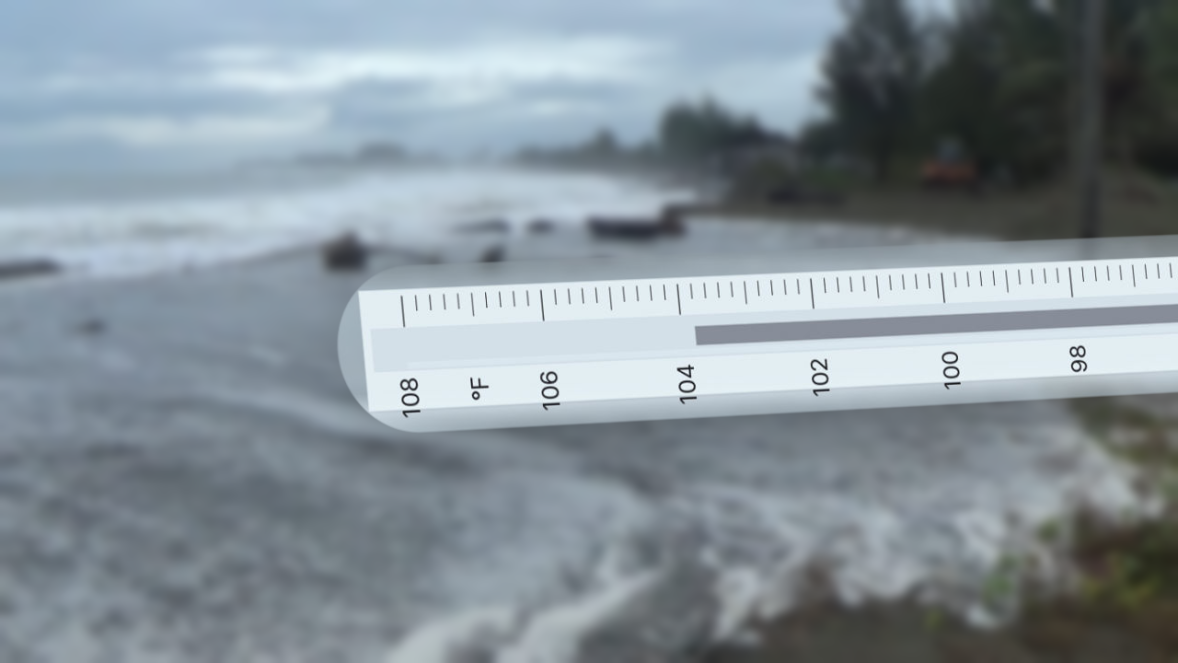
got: 103.8 °F
